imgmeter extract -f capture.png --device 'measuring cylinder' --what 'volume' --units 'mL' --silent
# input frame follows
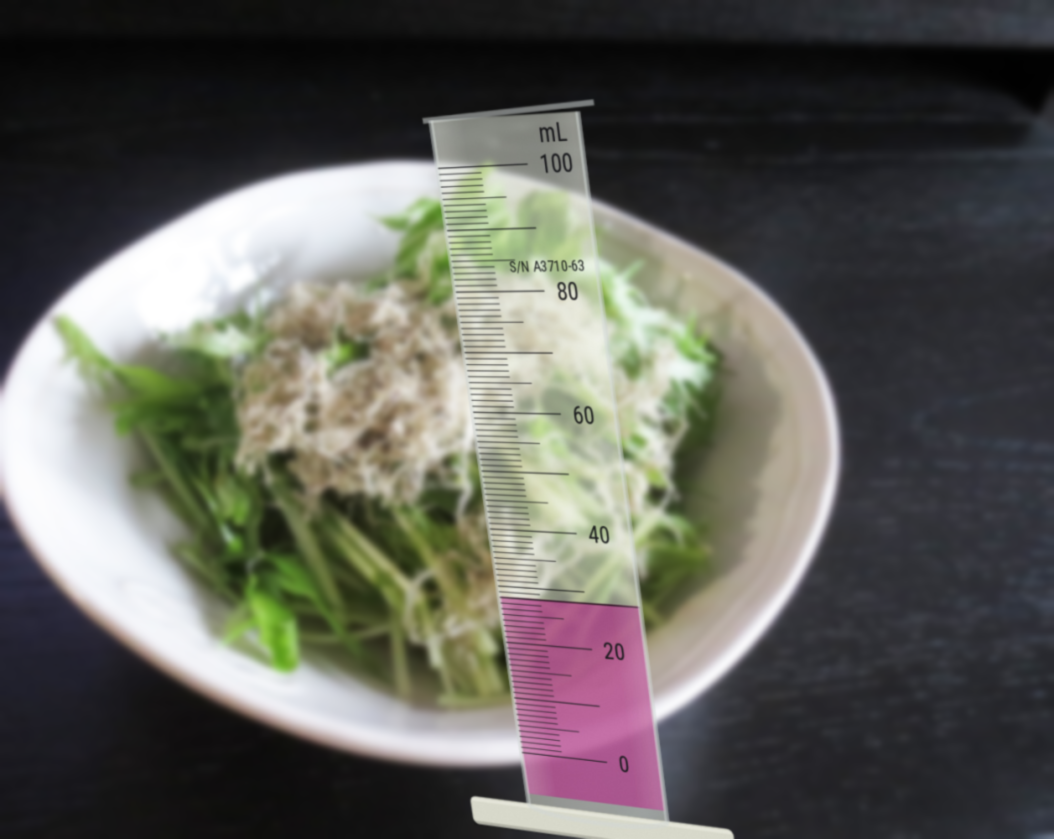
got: 28 mL
